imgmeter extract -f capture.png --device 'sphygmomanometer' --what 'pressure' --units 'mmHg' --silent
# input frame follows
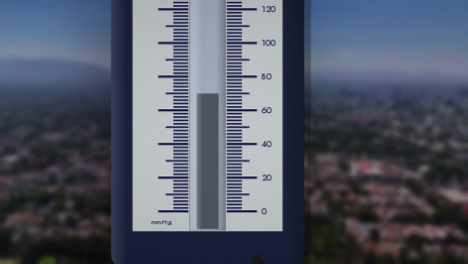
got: 70 mmHg
